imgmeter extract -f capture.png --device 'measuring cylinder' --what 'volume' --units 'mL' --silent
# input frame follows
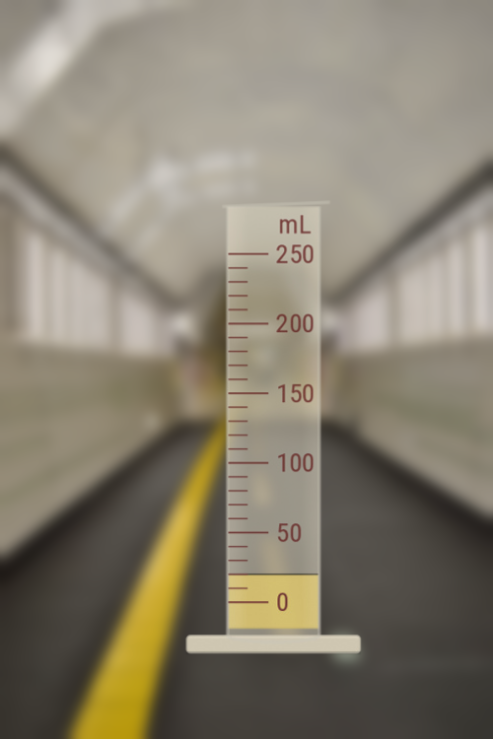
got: 20 mL
